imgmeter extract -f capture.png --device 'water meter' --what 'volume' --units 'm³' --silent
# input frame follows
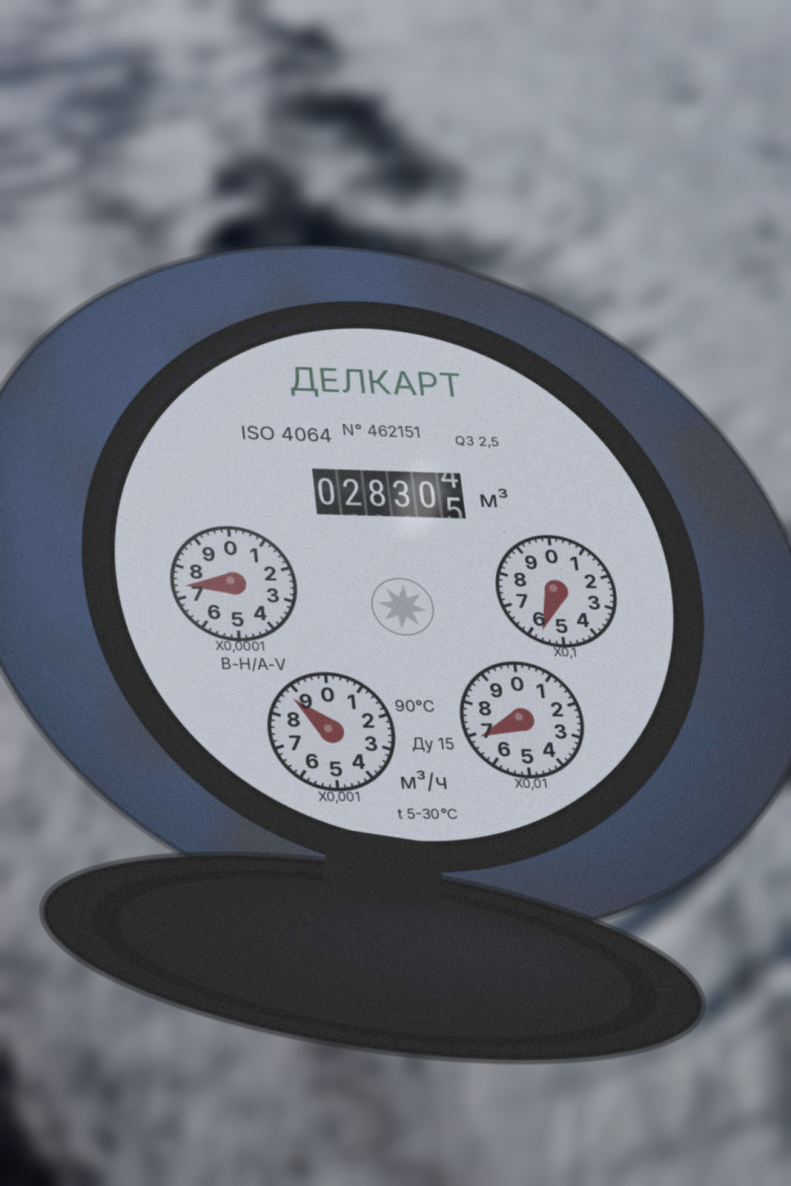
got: 28304.5687 m³
